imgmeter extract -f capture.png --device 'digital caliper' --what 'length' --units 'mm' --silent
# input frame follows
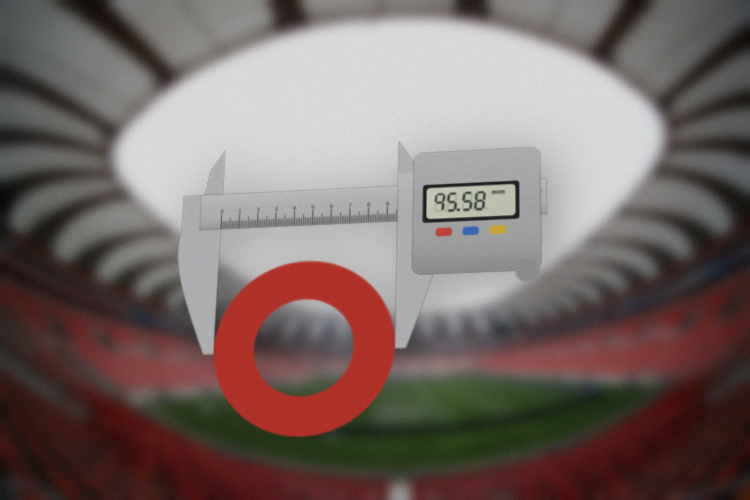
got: 95.58 mm
